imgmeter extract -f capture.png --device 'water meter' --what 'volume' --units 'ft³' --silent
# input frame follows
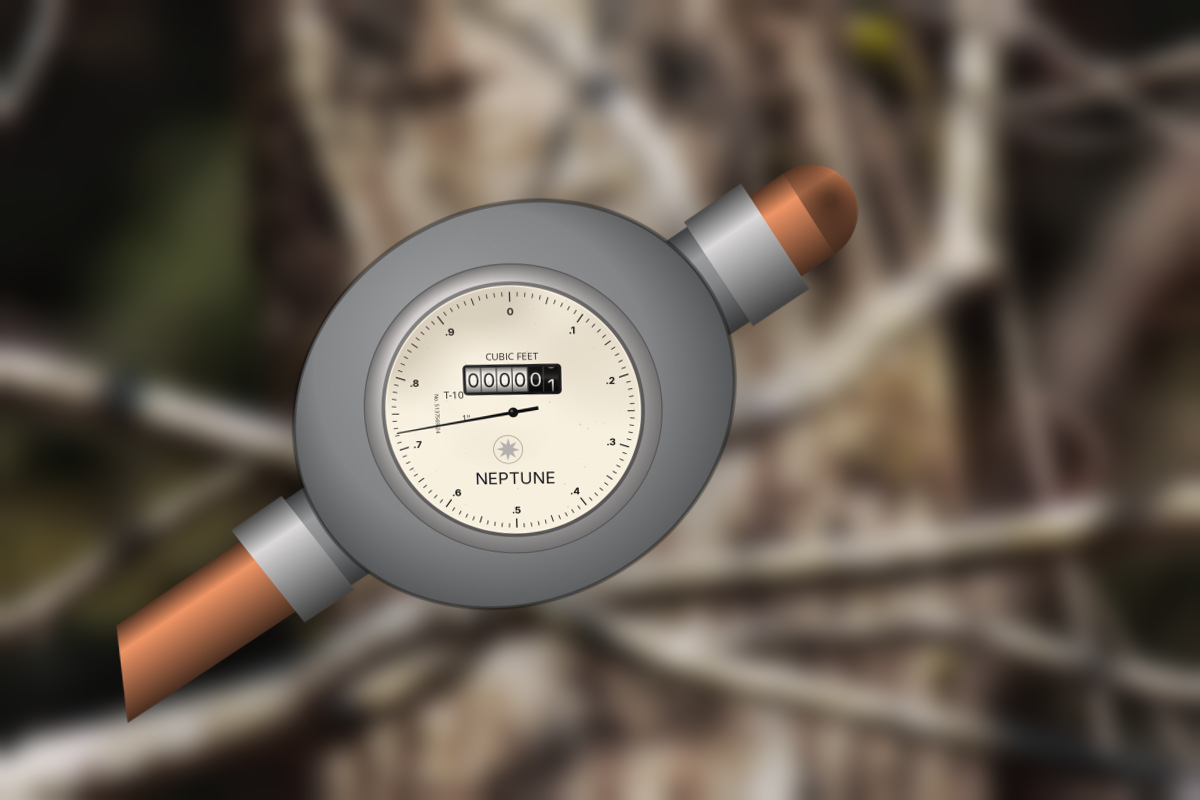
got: 0.72 ft³
